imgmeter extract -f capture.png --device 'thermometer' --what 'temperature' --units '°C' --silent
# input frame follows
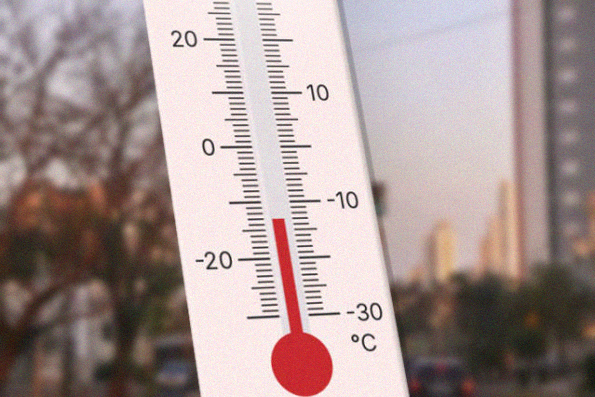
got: -13 °C
